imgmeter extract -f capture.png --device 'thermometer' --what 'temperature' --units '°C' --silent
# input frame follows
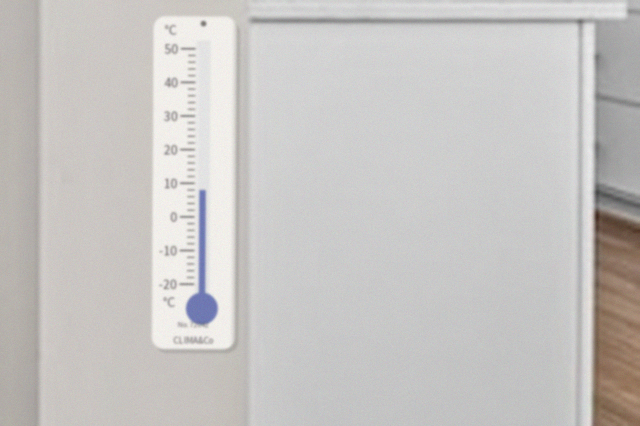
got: 8 °C
